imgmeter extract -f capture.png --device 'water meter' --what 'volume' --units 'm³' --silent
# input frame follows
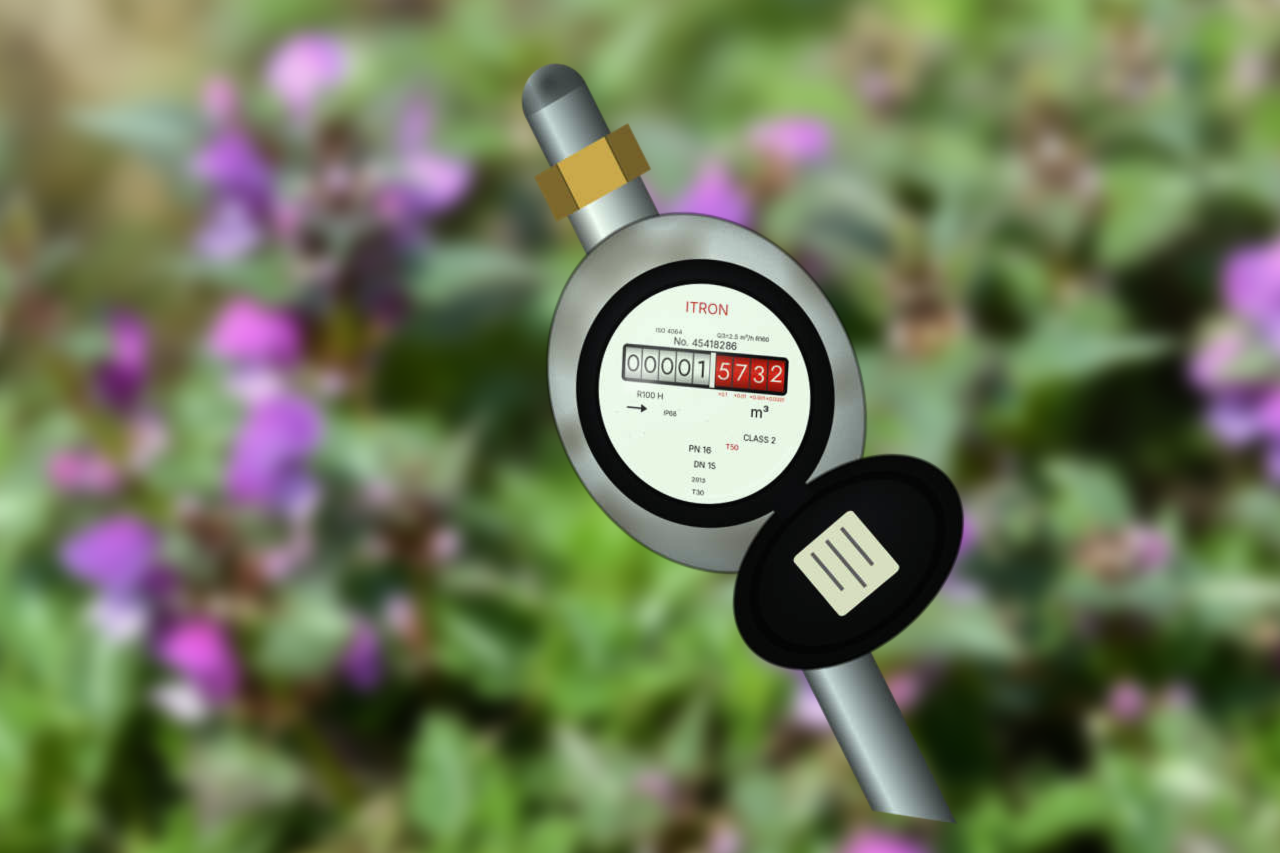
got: 1.5732 m³
